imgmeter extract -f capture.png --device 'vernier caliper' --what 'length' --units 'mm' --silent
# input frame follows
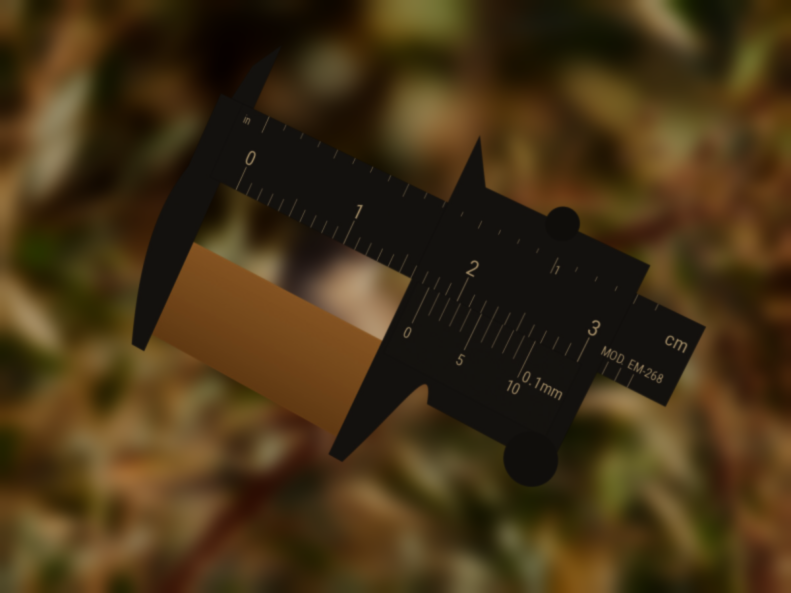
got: 17.6 mm
